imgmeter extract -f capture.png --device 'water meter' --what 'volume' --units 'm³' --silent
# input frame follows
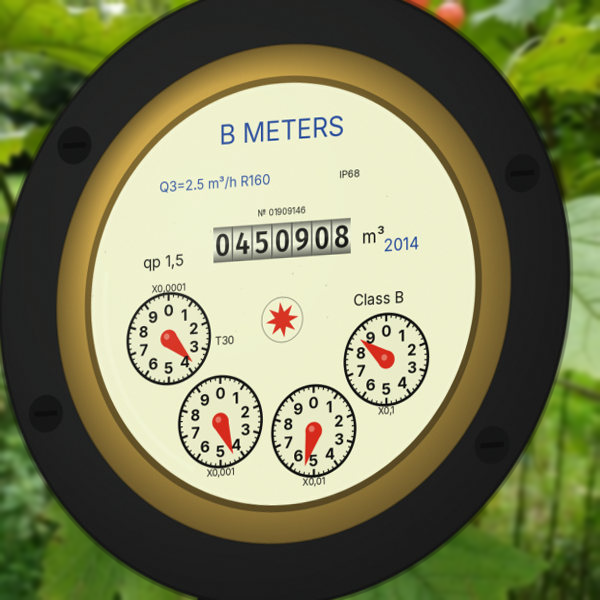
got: 450908.8543 m³
